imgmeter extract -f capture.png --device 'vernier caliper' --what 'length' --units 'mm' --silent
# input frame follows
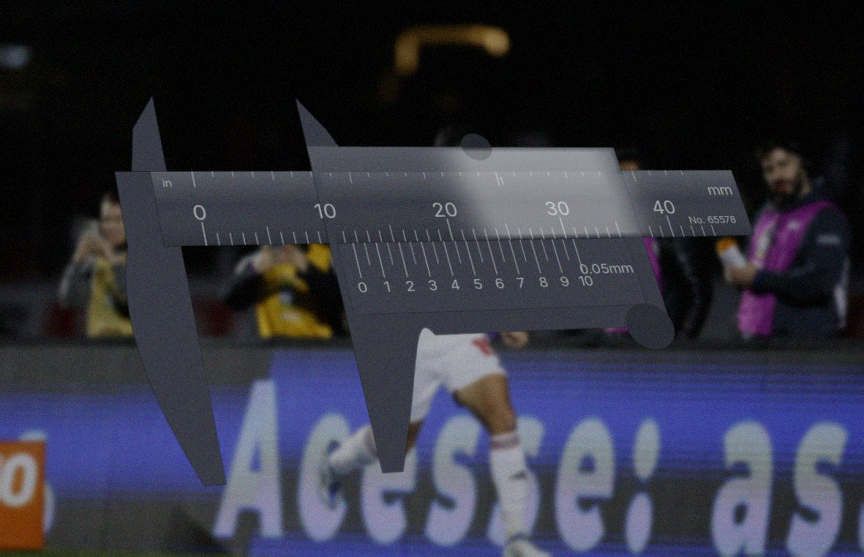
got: 11.6 mm
